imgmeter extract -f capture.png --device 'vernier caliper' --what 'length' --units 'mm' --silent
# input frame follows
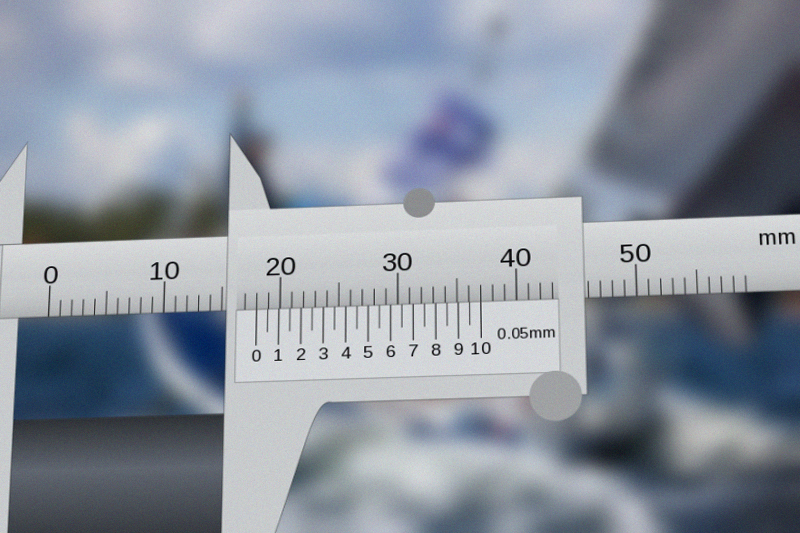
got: 18.0 mm
